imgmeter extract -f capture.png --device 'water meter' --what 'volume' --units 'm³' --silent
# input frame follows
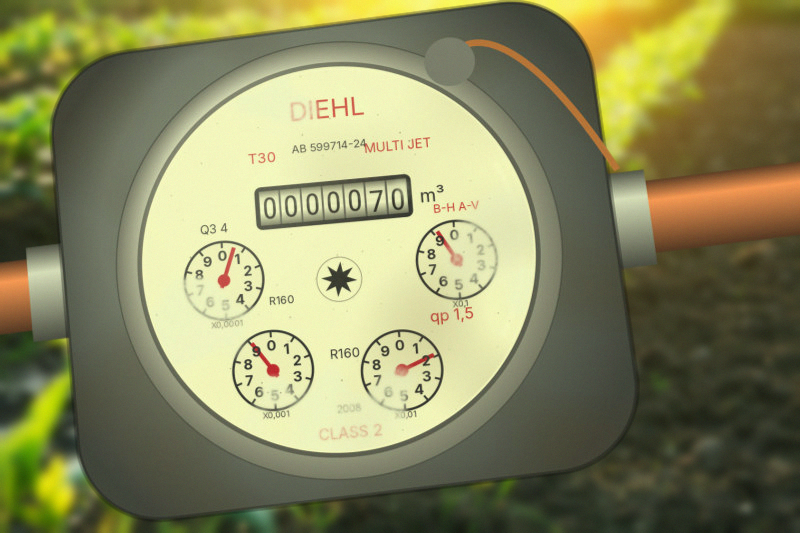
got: 69.9190 m³
